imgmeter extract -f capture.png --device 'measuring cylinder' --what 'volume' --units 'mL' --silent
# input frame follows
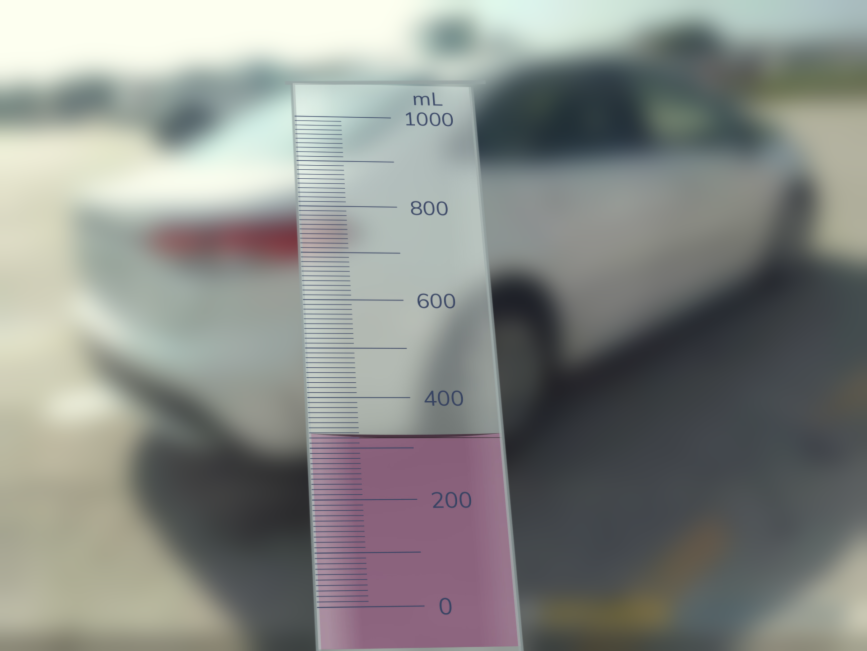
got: 320 mL
